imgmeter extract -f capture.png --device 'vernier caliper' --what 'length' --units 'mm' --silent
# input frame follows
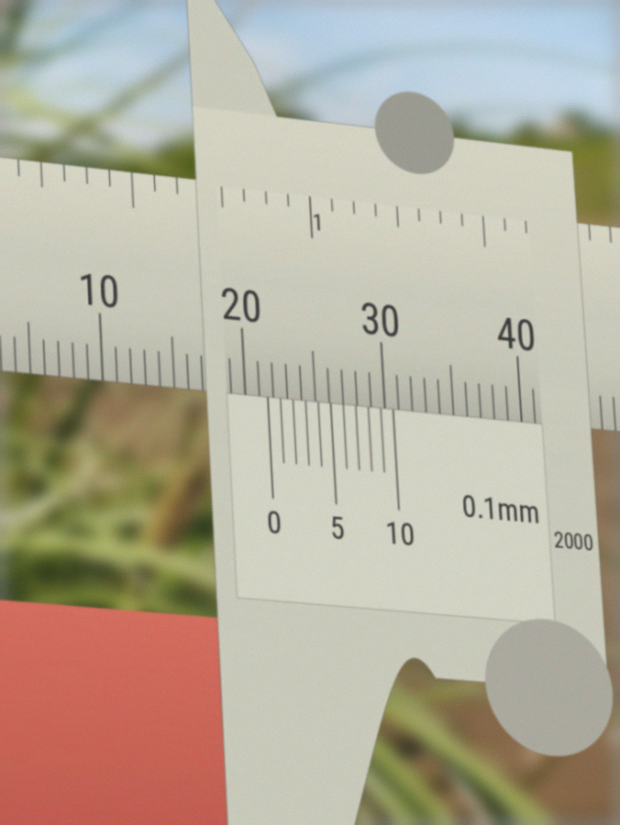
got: 21.6 mm
